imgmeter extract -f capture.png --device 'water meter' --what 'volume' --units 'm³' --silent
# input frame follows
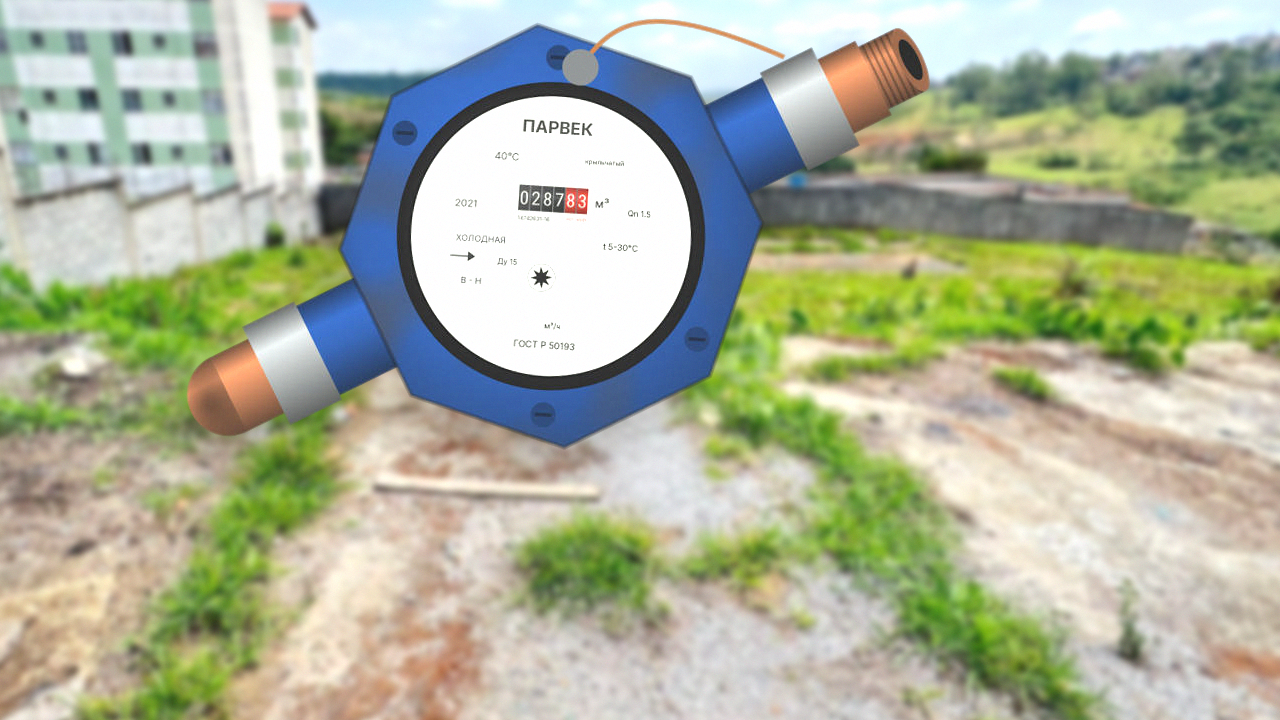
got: 287.83 m³
